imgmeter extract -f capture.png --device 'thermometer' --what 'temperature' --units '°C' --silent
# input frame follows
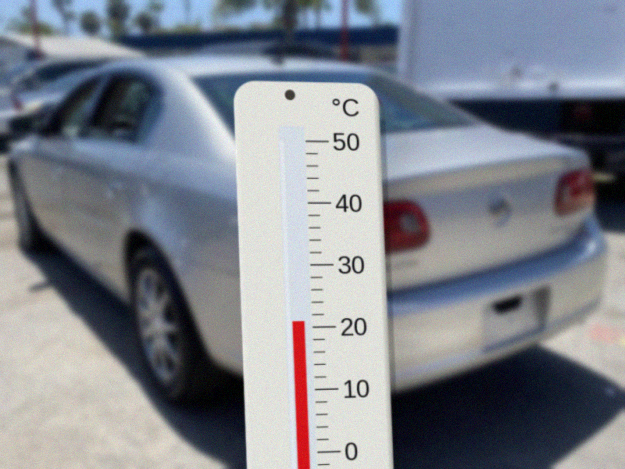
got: 21 °C
